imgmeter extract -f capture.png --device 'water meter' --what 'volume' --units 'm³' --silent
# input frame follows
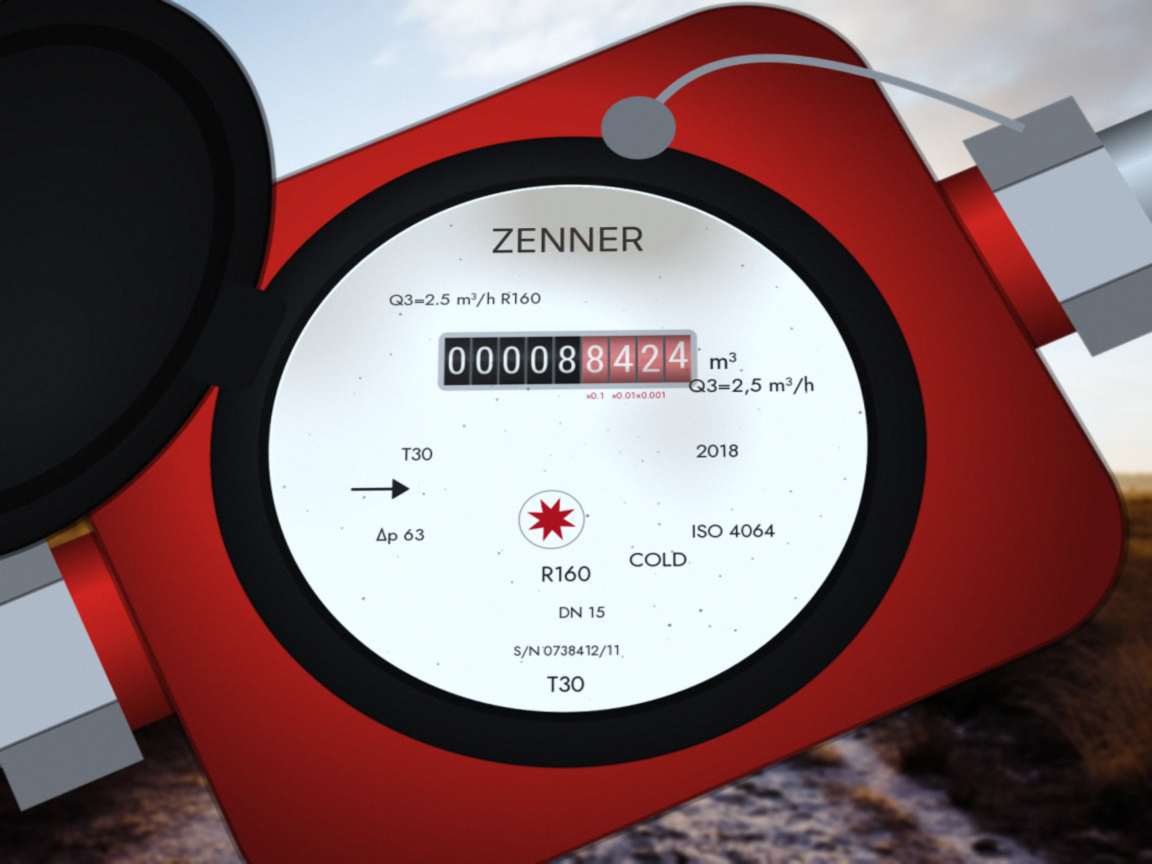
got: 8.8424 m³
